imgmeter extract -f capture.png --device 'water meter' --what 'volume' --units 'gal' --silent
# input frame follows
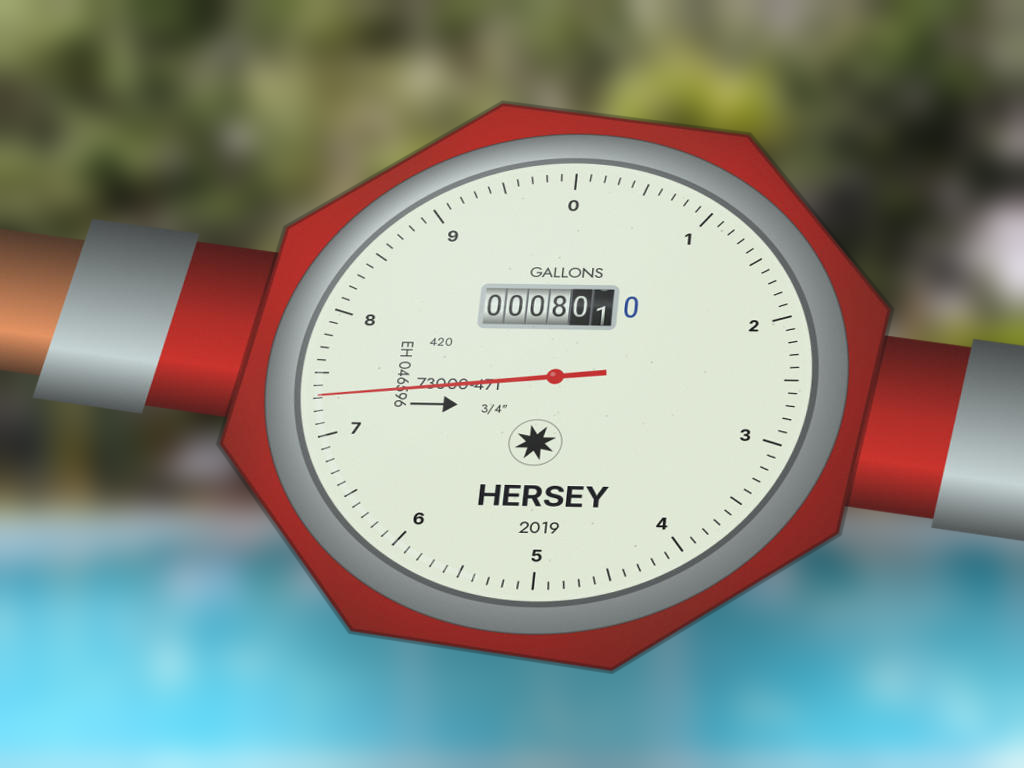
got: 8007.3 gal
